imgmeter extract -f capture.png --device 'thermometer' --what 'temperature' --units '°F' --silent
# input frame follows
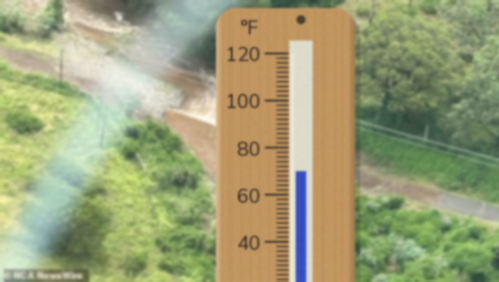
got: 70 °F
